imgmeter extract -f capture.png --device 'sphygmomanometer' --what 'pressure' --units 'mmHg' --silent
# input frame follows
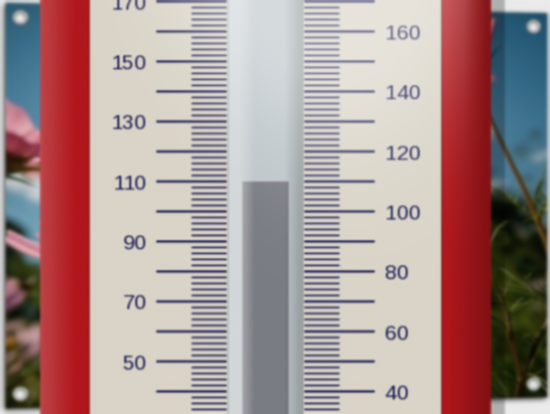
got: 110 mmHg
